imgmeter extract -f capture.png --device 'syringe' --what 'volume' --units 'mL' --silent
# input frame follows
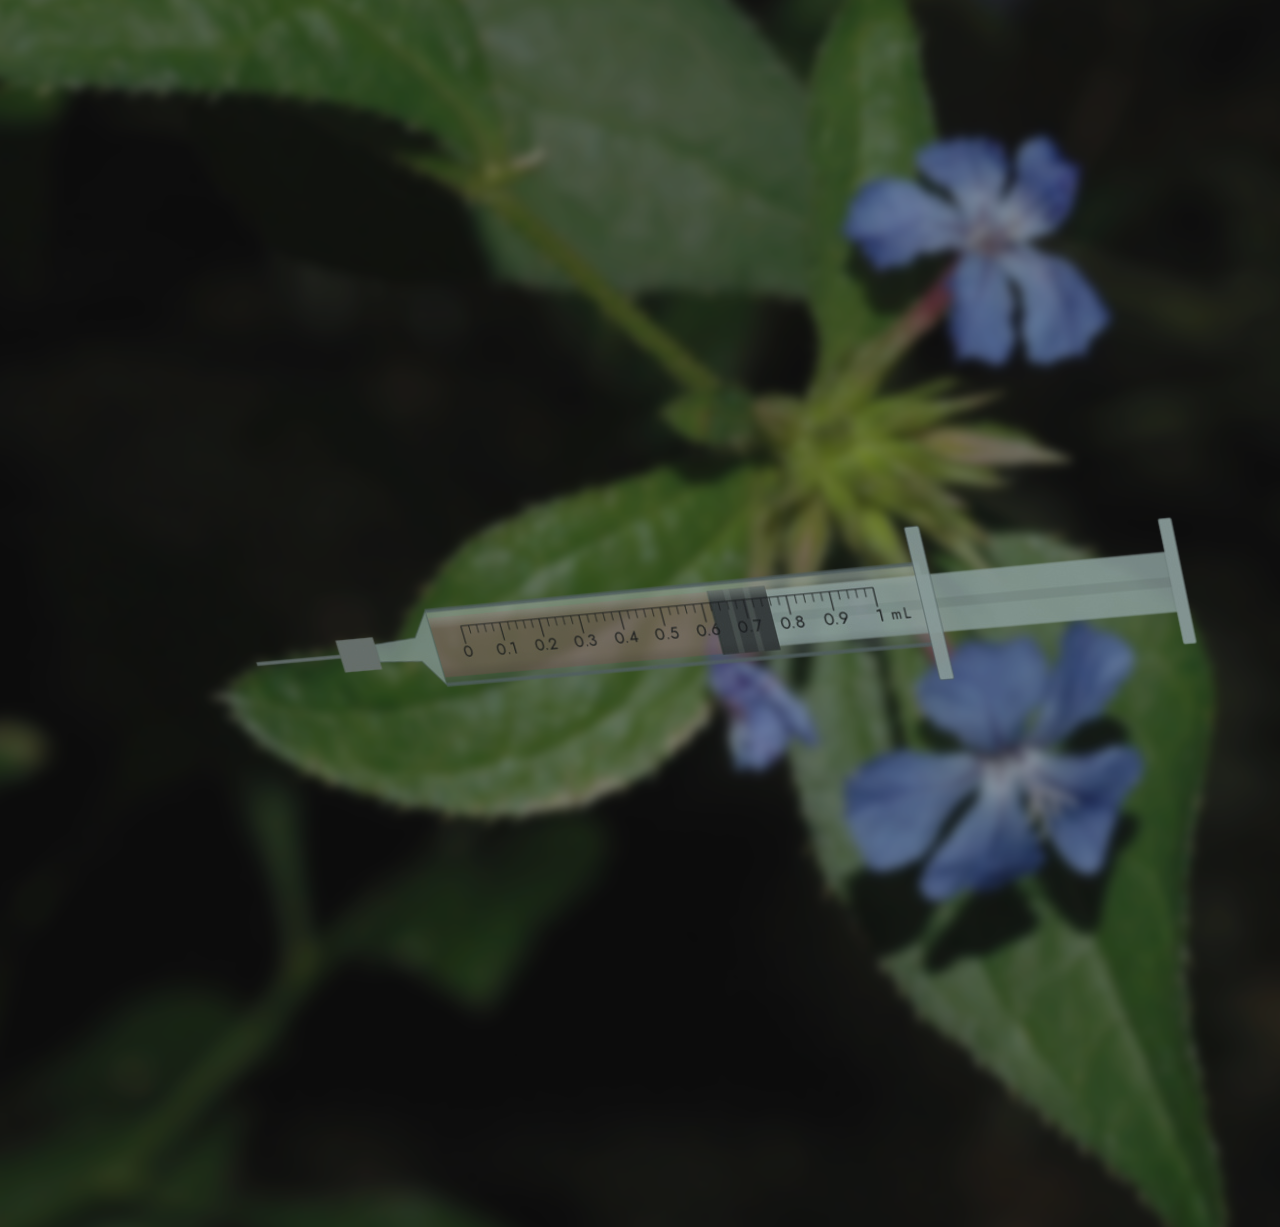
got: 0.62 mL
